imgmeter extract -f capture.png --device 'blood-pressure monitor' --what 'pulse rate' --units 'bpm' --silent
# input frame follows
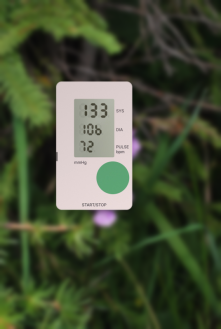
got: 72 bpm
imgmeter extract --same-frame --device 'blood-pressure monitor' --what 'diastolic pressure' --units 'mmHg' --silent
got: 106 mmHg
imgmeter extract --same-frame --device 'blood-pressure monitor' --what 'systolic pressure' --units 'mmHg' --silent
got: 133 mmHg
